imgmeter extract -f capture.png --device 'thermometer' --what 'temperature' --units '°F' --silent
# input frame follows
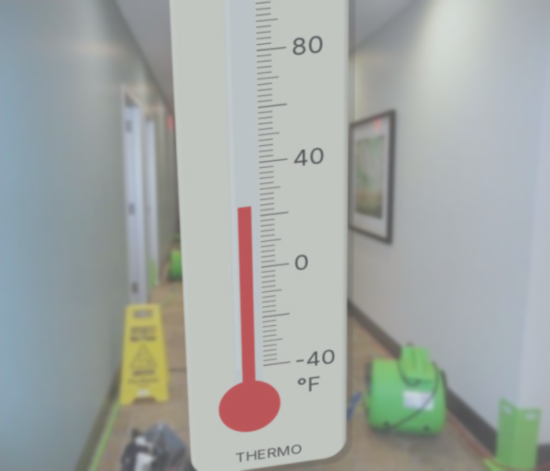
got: 24 °F
